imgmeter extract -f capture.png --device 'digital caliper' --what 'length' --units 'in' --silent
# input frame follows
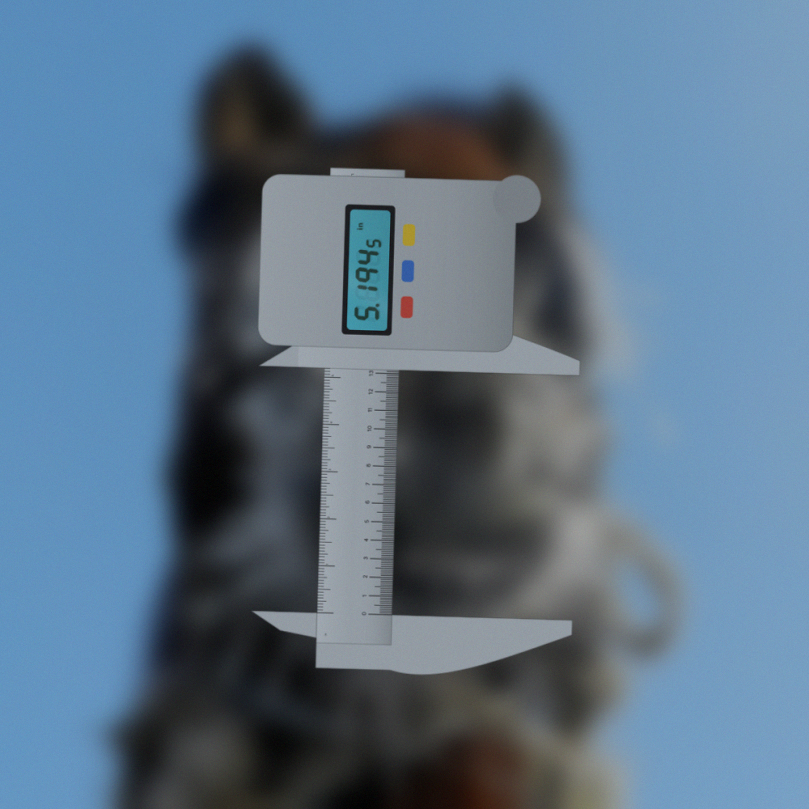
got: 5.1945 in
